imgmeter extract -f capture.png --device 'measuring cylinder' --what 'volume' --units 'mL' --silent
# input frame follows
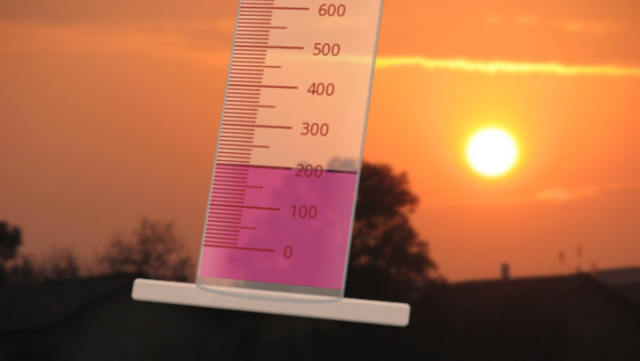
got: 200 mL
